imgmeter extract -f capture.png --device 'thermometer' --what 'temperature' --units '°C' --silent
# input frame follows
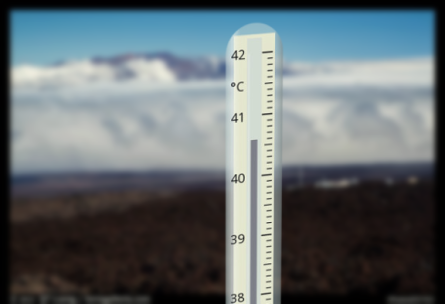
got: 40.6 °C
